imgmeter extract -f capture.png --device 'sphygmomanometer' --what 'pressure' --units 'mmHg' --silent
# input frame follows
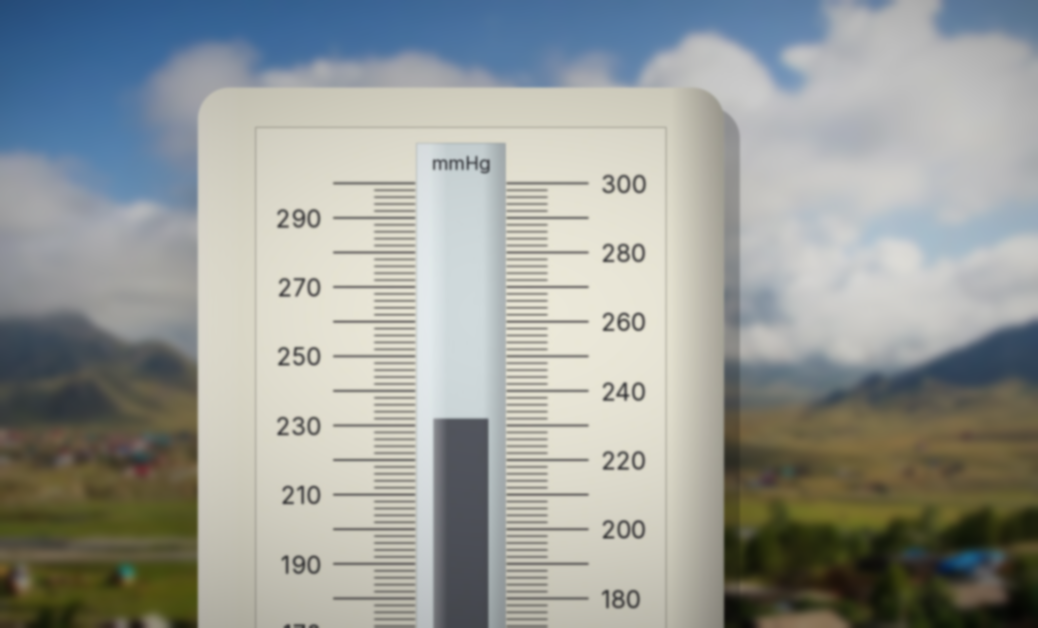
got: 232 mmHg
